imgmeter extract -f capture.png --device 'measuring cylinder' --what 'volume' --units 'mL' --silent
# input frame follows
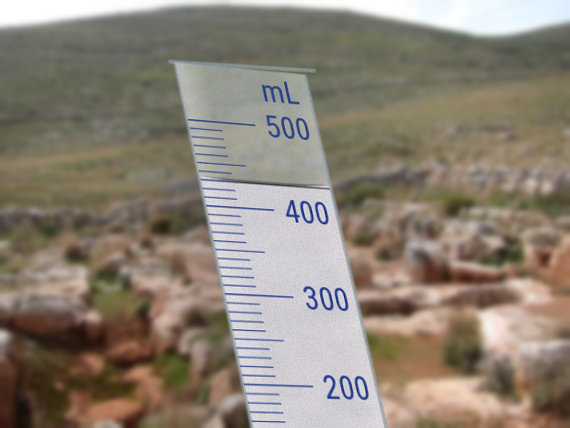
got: 430 mL
